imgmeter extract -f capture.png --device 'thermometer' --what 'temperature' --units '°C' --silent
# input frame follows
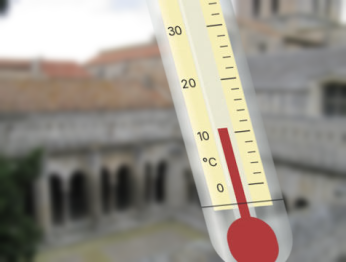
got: 11 °C
